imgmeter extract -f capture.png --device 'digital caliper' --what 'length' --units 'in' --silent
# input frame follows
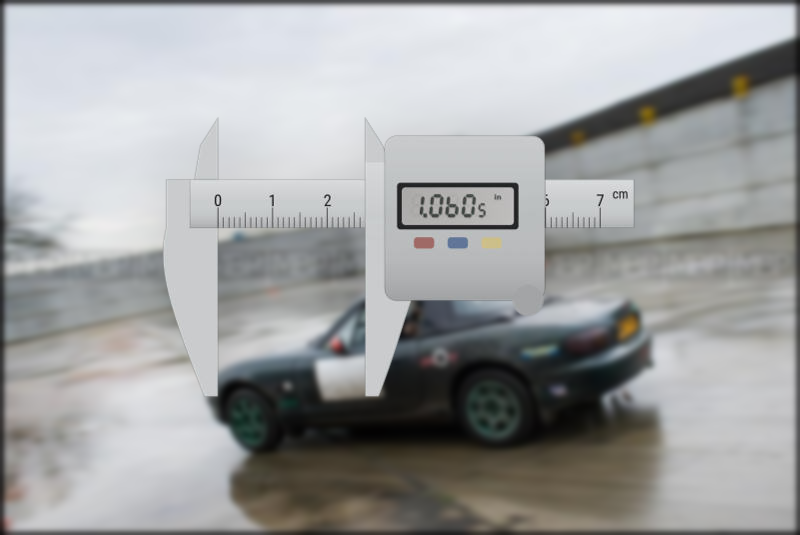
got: 1.0605 in
